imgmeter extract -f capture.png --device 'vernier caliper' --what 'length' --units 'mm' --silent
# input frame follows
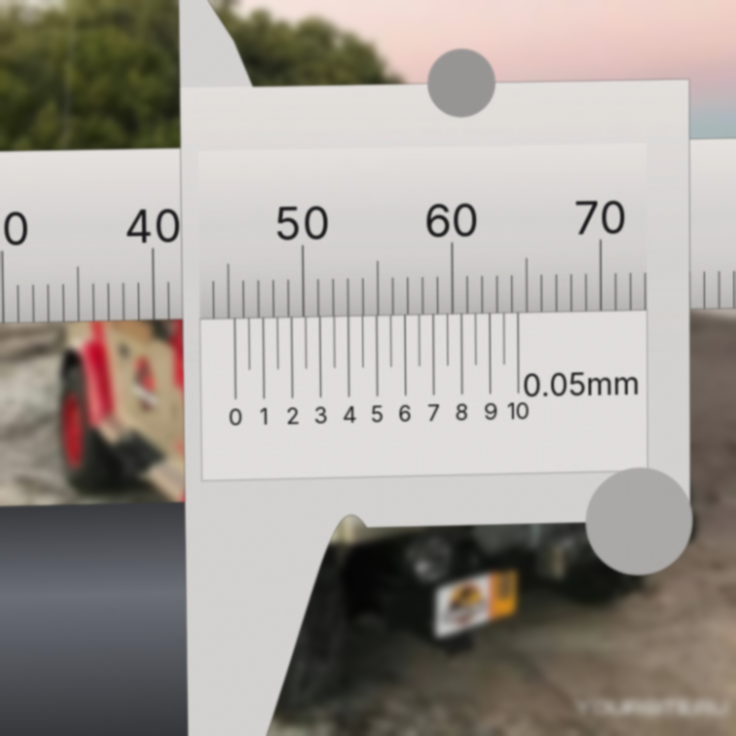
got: 45.4 mm
